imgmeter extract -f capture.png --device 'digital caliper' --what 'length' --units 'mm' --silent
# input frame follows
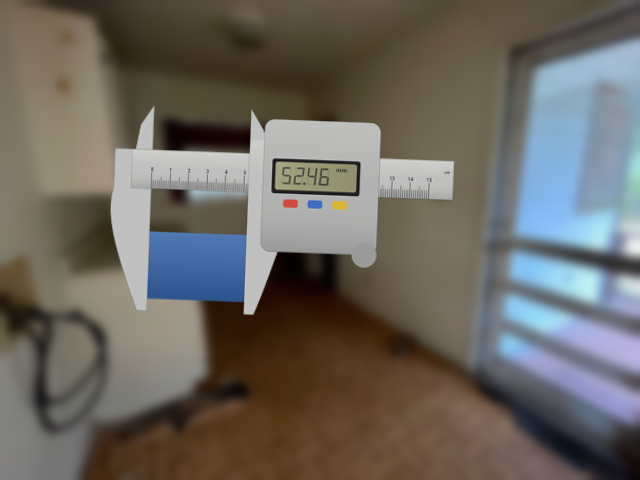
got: 52.46 mm
